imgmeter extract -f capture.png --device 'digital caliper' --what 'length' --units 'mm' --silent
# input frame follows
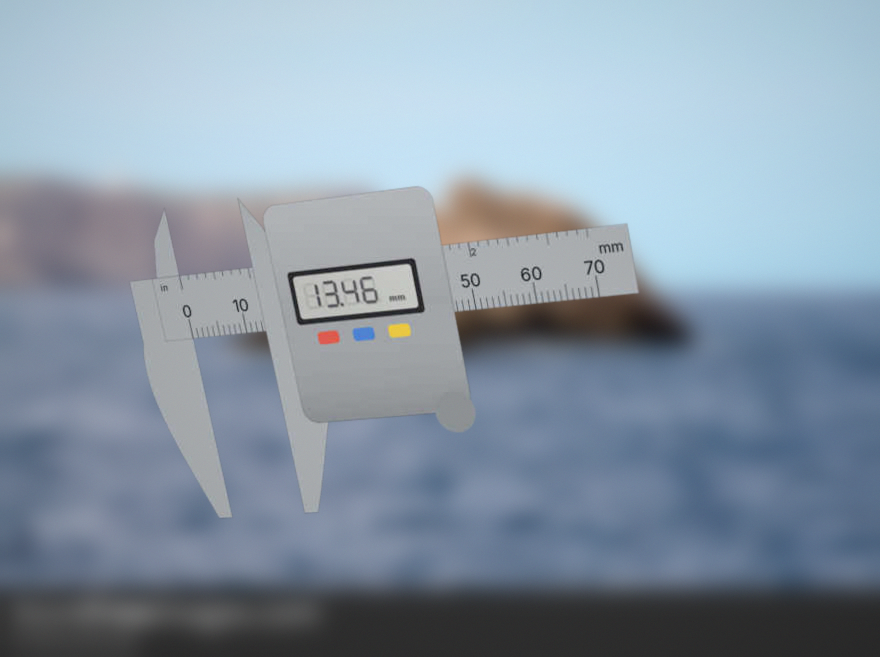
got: 13.46 mm
